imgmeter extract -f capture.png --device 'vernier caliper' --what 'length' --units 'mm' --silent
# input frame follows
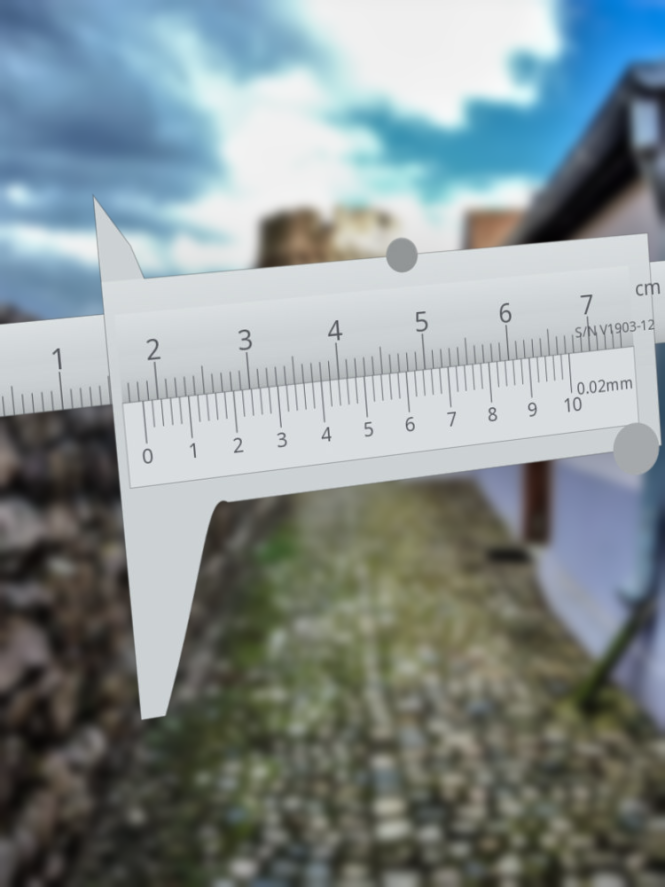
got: 18.4 mm
